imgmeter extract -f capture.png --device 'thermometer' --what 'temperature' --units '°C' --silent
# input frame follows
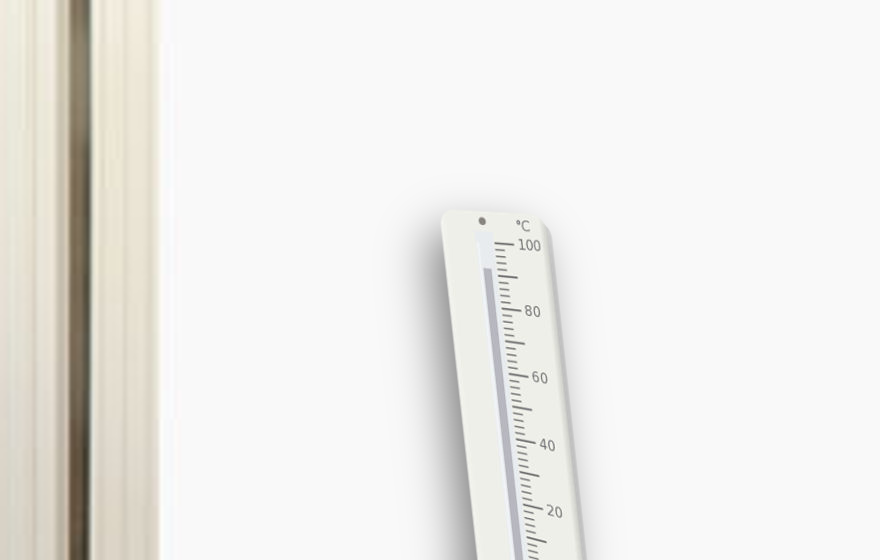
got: 92 °C
